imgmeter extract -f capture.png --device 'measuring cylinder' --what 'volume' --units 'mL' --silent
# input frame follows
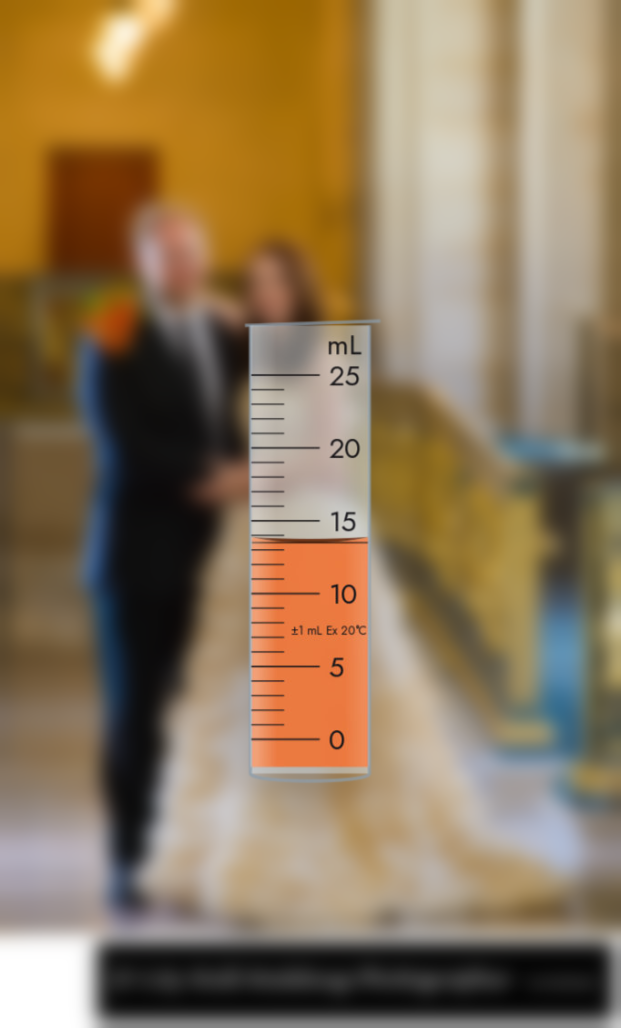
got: 13.5 mL
